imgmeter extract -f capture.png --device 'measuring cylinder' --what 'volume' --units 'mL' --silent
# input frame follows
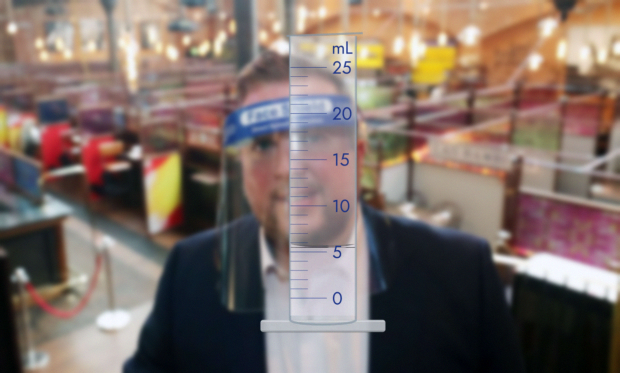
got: 5.5 mL
